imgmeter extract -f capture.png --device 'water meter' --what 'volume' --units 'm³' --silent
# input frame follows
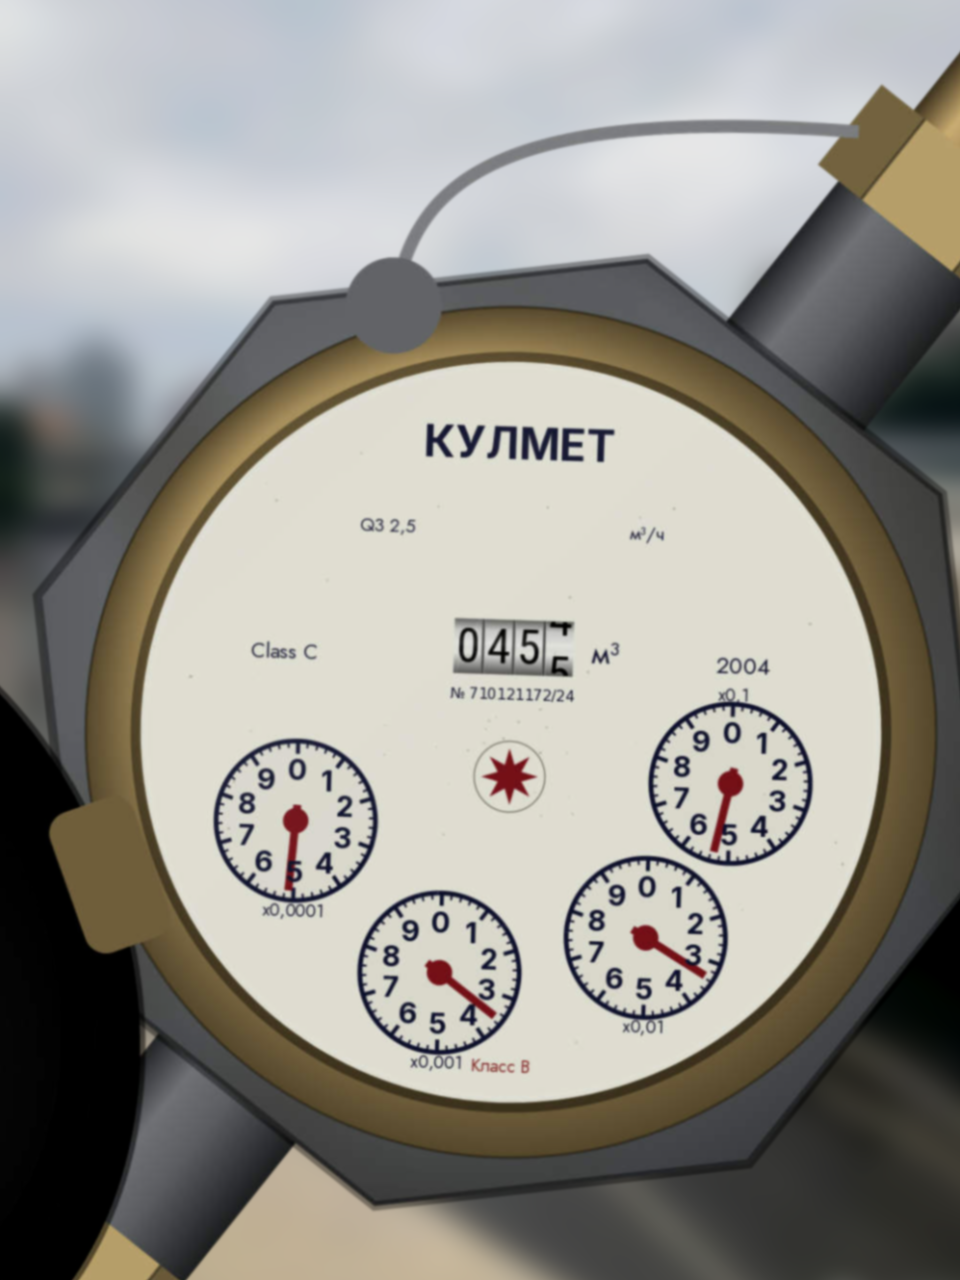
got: 454.5335 m³
